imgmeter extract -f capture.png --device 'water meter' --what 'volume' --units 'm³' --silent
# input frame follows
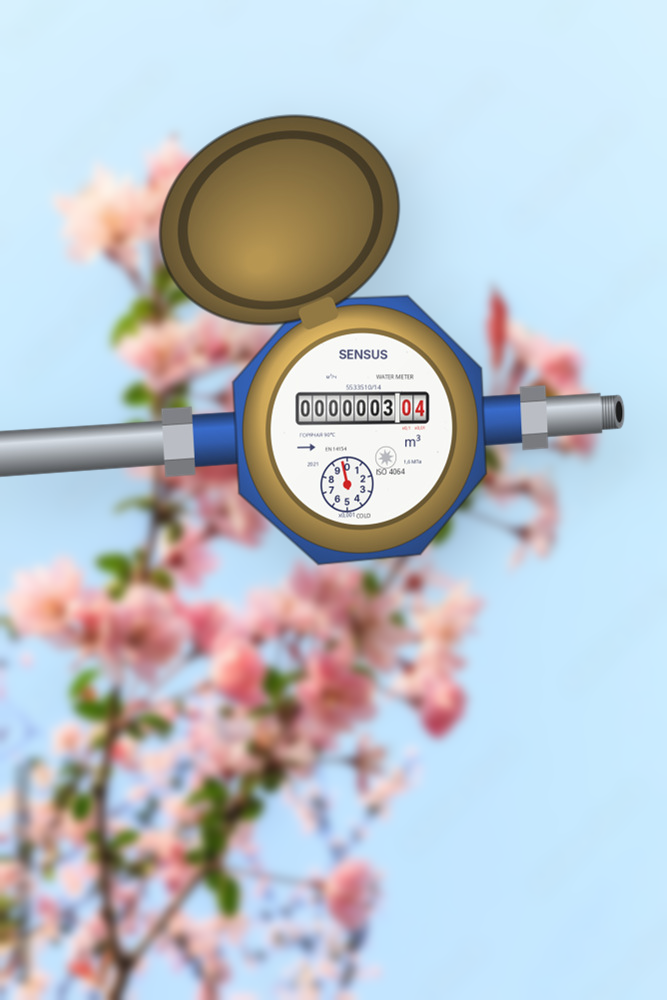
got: 3.039 m³
